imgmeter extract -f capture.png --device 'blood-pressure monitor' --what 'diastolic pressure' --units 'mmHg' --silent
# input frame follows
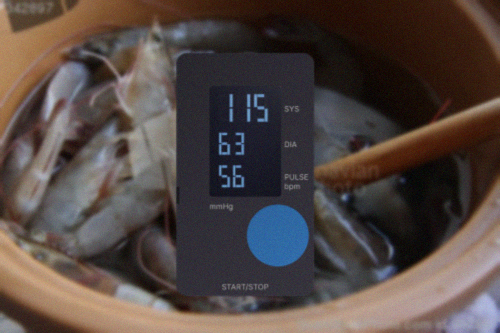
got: 63 mmHg
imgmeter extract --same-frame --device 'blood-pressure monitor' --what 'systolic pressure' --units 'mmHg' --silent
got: 115 mmHg
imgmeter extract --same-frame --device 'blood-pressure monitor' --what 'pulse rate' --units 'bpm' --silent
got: 56 bpm
